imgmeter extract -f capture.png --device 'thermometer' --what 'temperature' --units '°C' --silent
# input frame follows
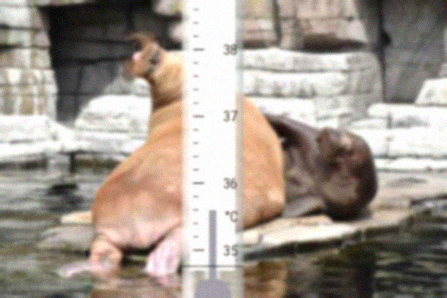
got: 35.6 °C
